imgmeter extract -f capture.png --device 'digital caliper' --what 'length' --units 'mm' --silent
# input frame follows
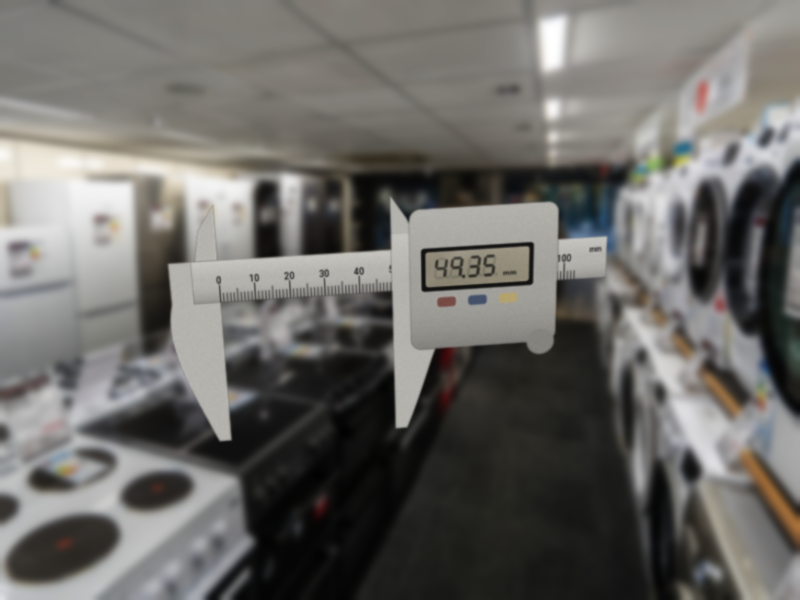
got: 49.35 mm
